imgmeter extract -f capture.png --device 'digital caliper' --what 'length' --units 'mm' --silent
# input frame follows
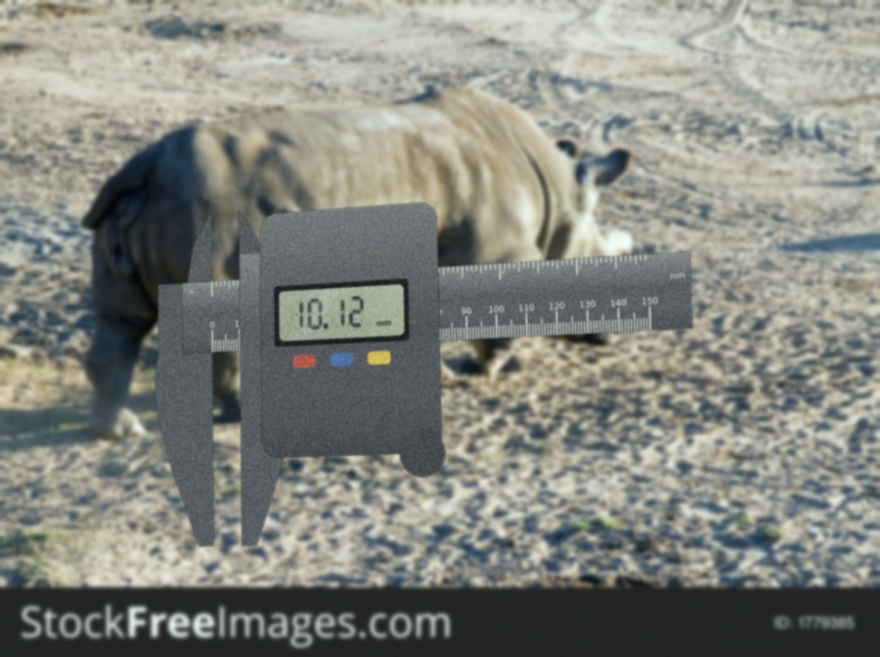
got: 10.12 mm
